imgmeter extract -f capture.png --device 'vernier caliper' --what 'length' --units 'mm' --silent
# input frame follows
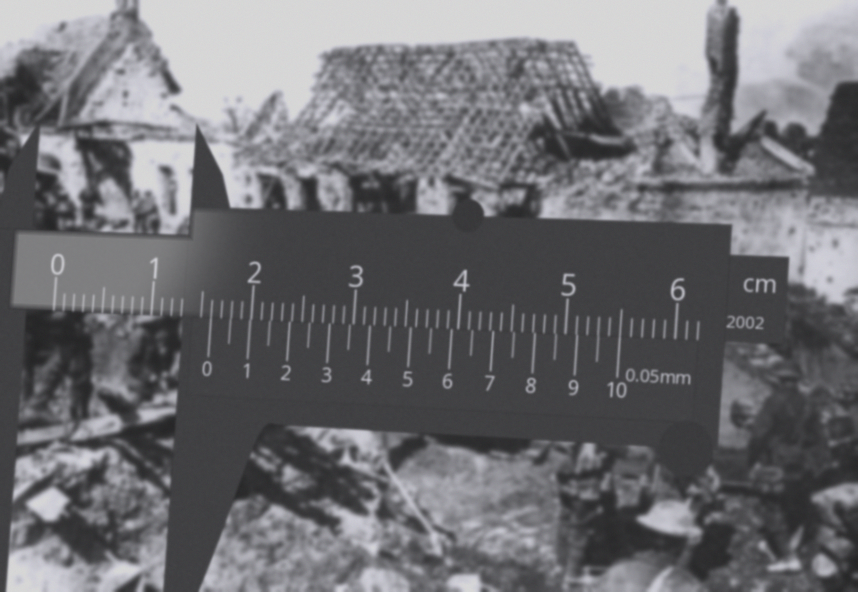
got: 16.0 mm
